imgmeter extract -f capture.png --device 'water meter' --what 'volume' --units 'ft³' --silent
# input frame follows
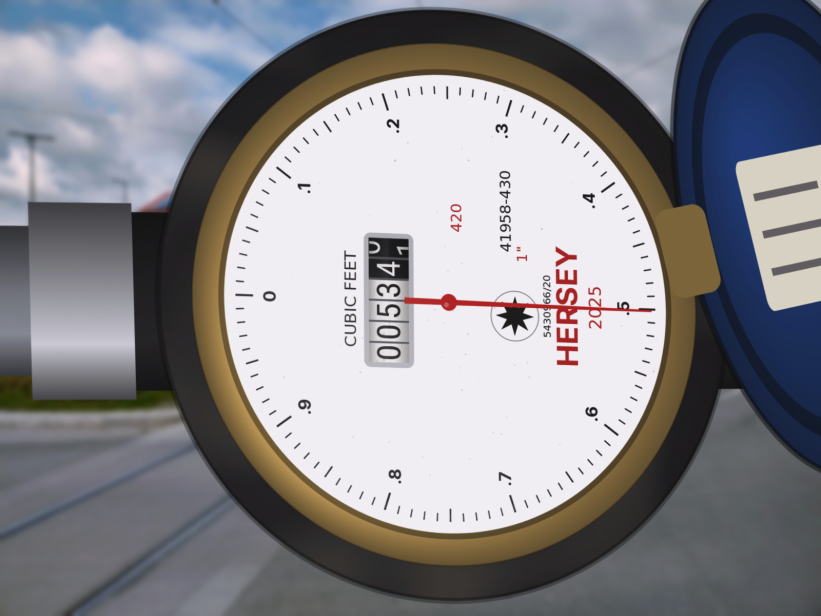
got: 5340.50 ft³
